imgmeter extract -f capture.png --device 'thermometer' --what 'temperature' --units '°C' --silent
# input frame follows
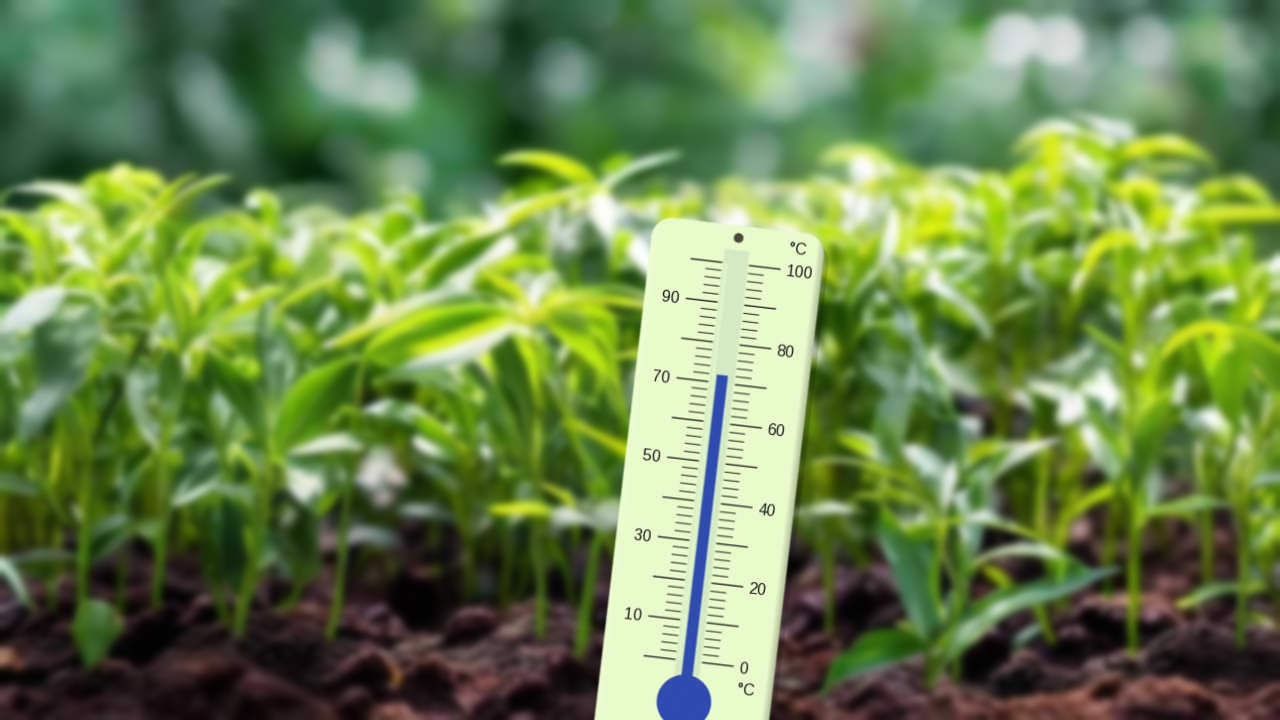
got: 72 °C
